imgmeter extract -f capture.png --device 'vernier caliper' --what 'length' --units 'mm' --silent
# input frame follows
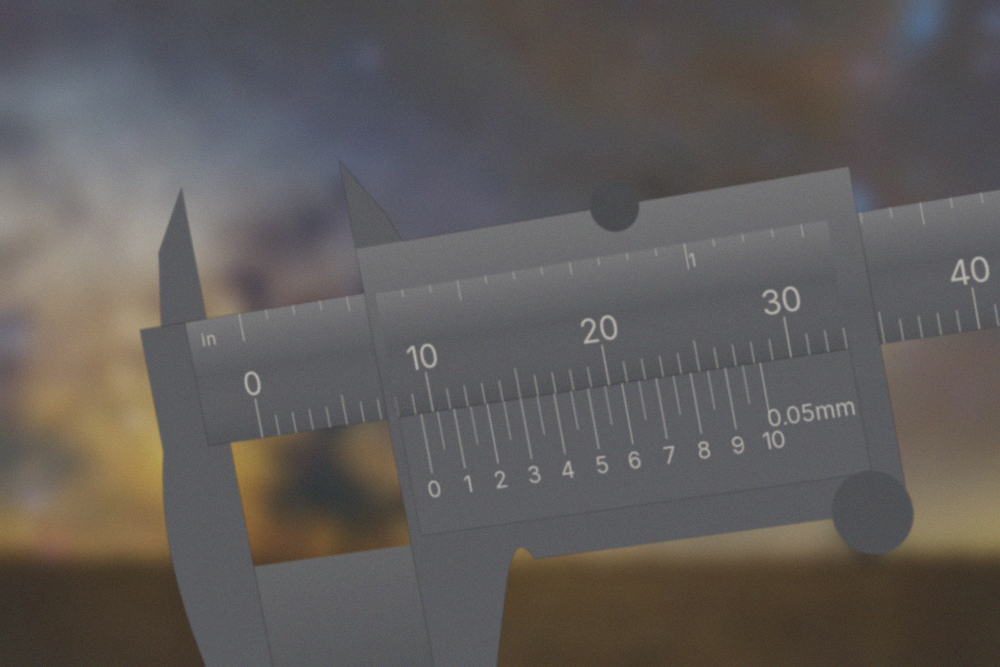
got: 9.3 mm
